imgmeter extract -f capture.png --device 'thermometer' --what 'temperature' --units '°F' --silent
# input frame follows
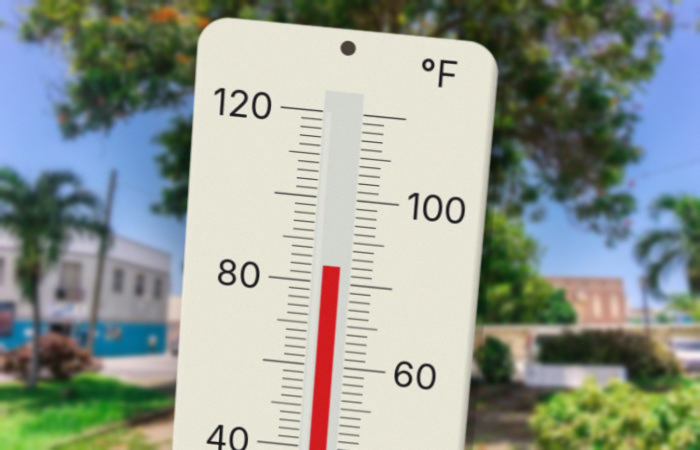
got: 84 °F
